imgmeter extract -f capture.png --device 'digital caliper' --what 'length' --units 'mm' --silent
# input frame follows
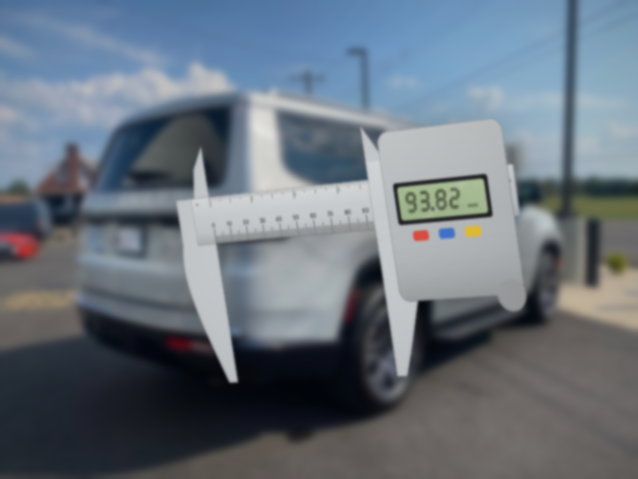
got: 93.82 mm
